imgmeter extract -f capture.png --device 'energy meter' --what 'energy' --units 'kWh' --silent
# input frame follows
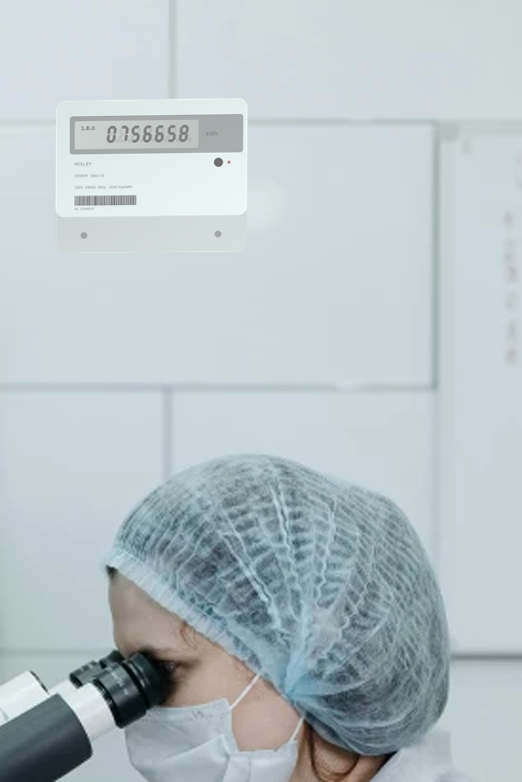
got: 756658 kWh
